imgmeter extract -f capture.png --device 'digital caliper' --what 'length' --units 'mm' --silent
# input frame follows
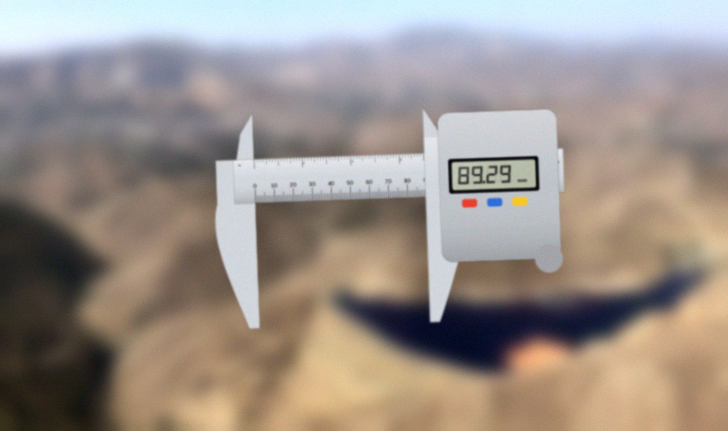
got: 89.29 mm
